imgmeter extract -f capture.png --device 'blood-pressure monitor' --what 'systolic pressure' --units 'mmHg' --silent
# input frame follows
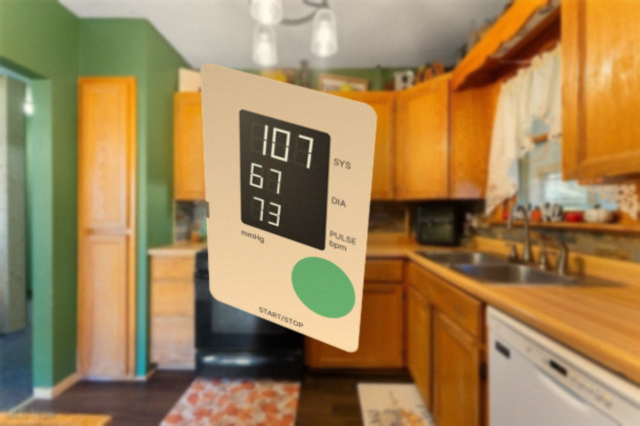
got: 107 mmHg
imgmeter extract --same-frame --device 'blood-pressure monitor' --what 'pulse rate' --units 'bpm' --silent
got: 73 bpm
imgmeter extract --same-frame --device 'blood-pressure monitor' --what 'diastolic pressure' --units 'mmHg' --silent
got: 67 mmHg
